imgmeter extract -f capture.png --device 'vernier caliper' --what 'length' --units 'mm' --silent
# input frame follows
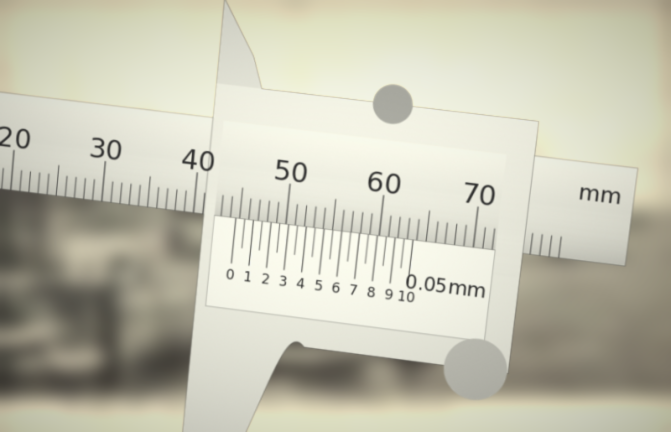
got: 44.6 mm
